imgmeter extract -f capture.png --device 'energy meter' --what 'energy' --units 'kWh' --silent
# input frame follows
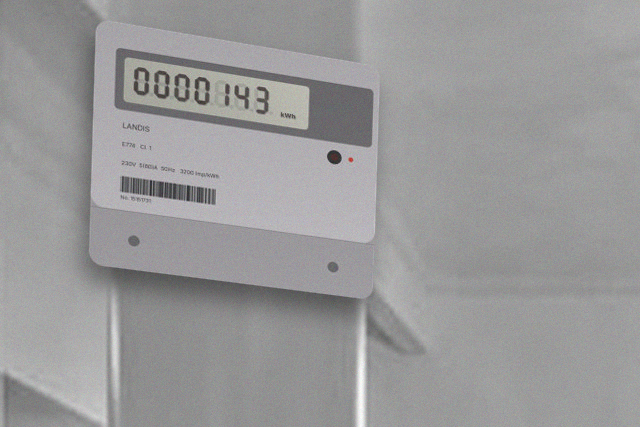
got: 143 kWh
